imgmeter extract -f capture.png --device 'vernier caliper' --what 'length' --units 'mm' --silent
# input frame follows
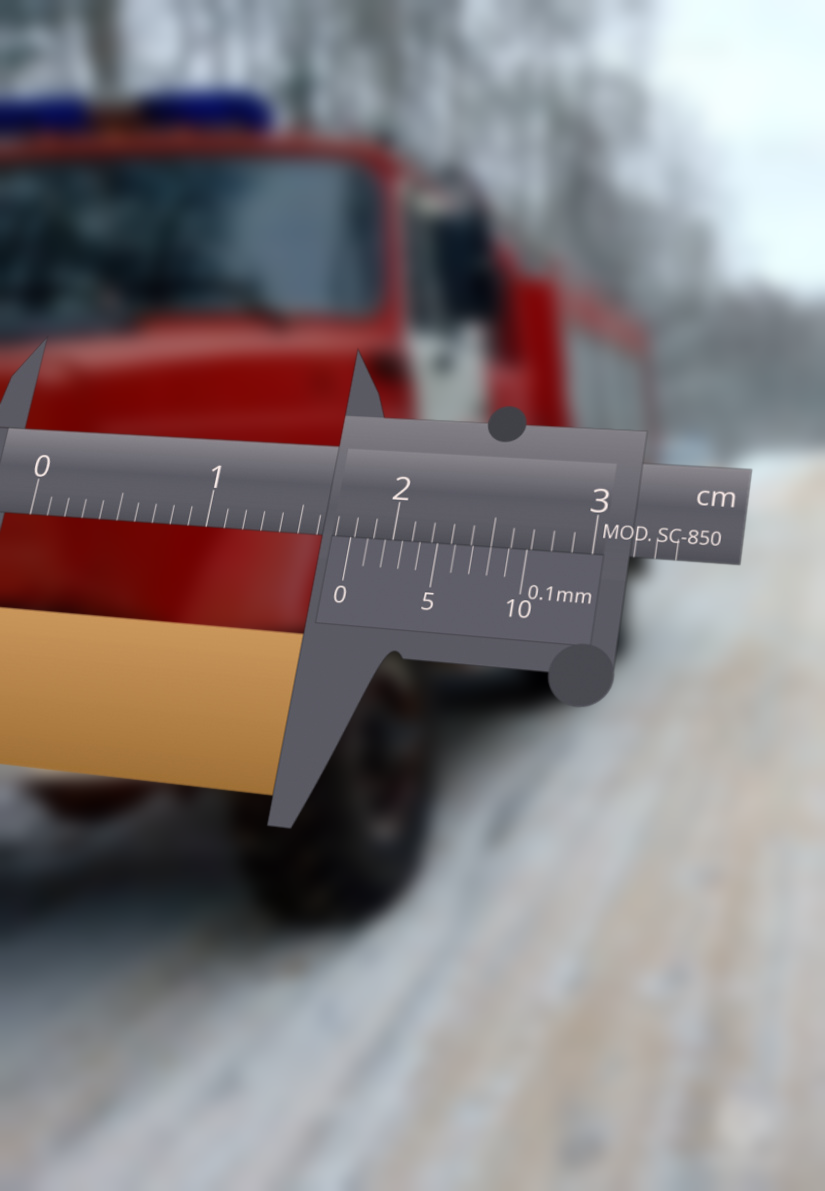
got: 17.8 mm
